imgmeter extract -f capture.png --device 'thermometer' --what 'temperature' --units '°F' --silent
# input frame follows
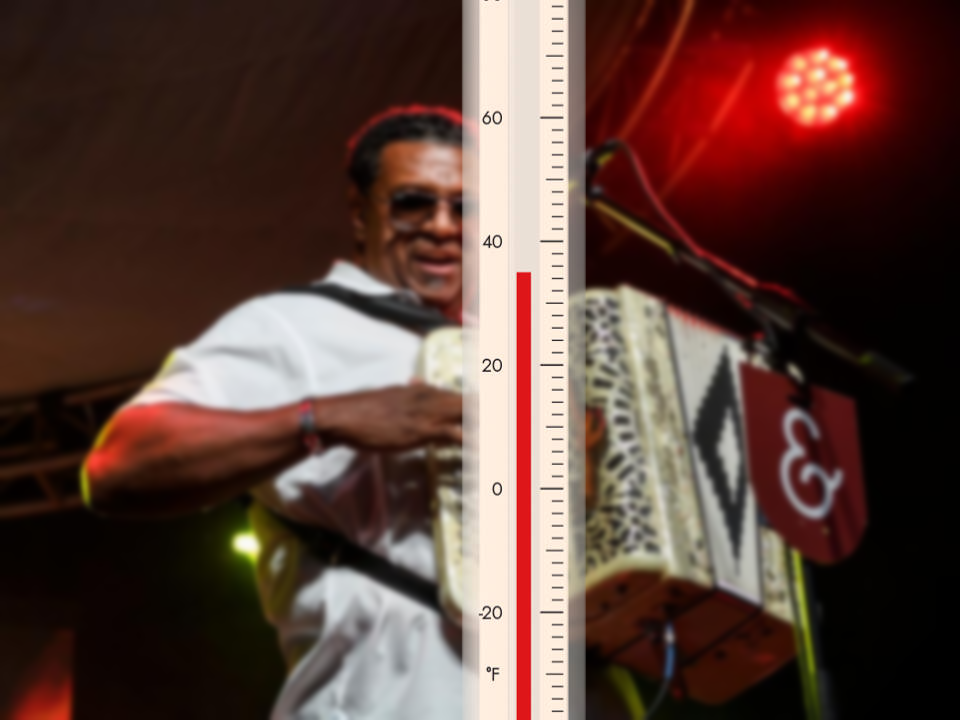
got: 35 °F
